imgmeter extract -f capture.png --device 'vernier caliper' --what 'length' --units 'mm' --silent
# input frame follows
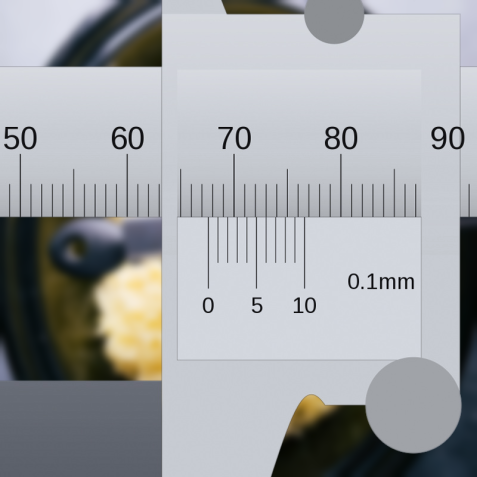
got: 67.6 mm
